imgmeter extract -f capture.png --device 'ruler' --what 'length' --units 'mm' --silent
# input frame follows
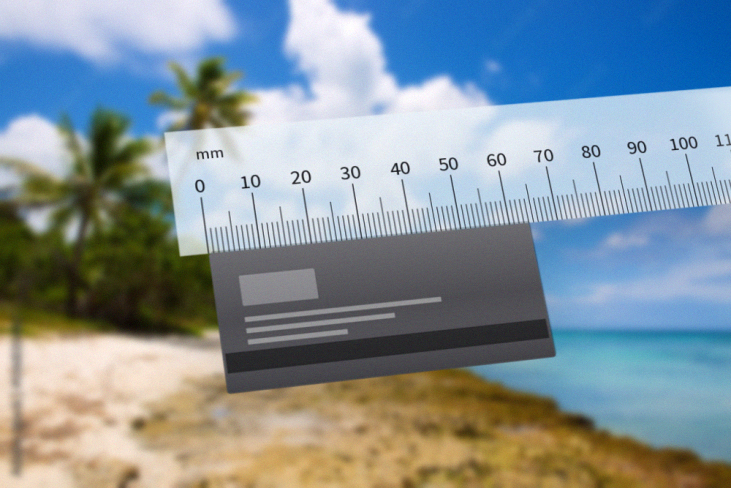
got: 64 mm
